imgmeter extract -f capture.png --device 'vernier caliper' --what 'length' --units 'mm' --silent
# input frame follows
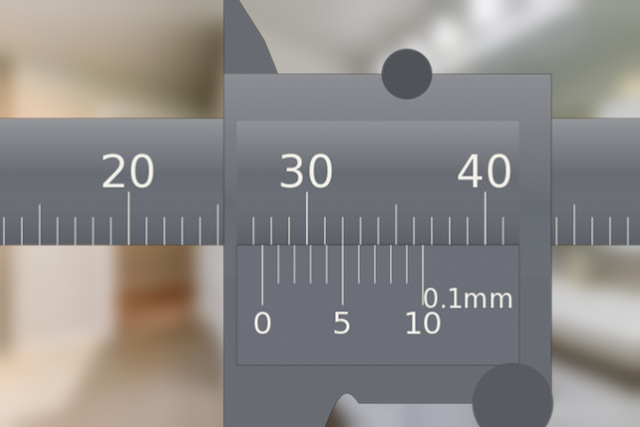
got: 27.5 mm
